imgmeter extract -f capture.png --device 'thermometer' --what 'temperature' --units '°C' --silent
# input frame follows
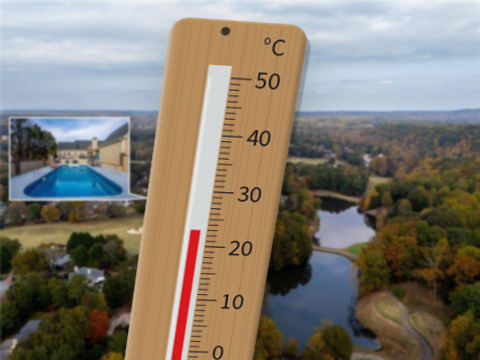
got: 23 °C
